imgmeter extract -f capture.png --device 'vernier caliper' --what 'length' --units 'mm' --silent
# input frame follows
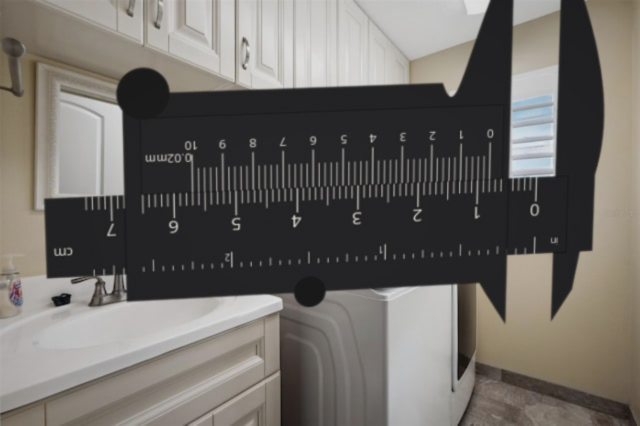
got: 8.0 mm
